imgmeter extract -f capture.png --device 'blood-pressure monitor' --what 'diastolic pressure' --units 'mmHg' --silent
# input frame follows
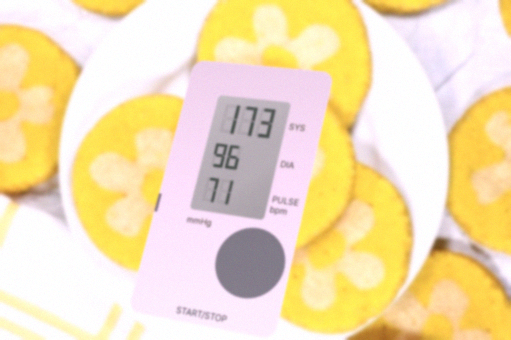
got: 96 mmHg
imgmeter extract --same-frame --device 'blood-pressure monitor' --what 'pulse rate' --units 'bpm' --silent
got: 71 bpm
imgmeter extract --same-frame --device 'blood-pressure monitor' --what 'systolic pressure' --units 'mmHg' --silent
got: 173 mmHg
